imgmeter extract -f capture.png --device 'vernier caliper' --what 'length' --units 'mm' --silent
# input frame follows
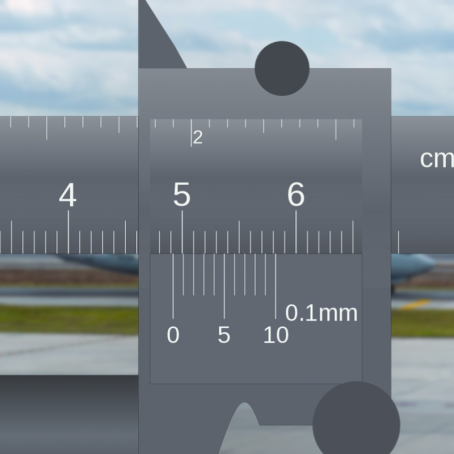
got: 49.2 mm
